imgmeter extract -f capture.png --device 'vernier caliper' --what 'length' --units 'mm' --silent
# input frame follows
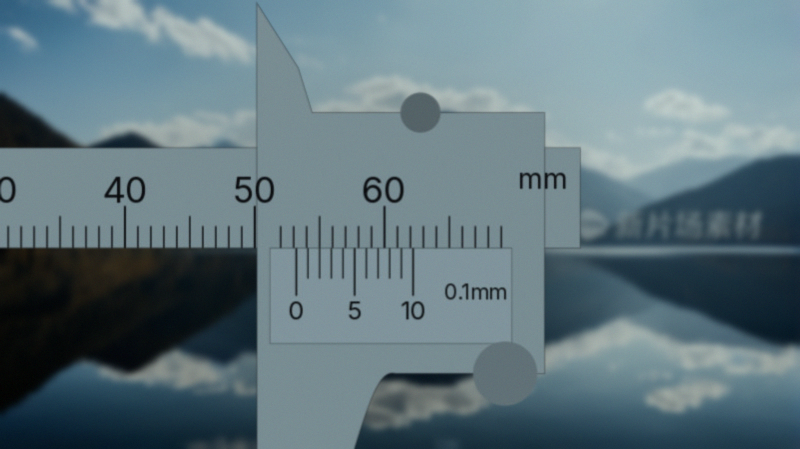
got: 53.2 mm
